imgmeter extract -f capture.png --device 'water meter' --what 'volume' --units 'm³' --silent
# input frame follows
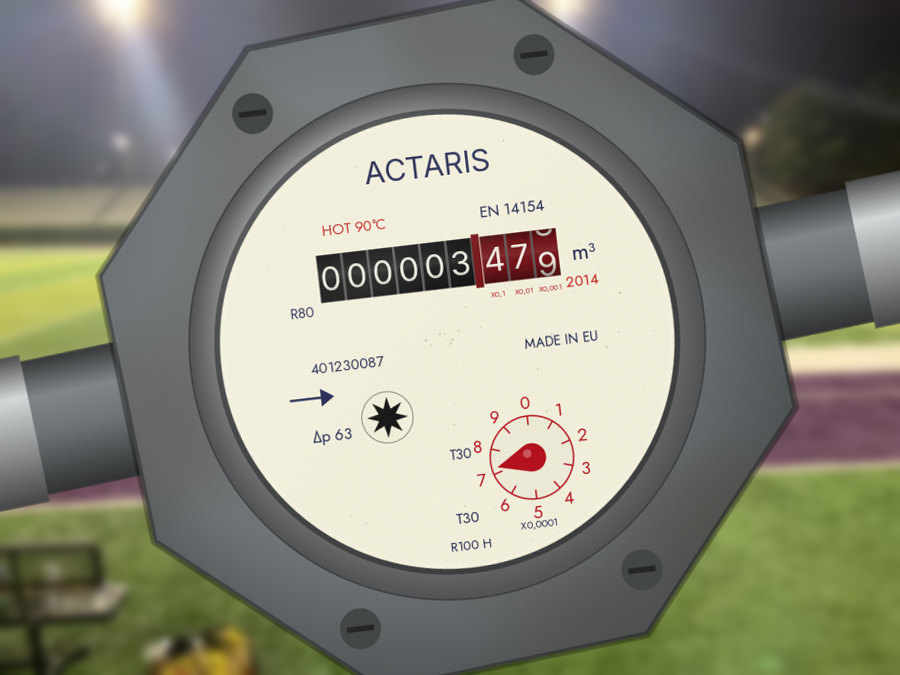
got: 3.4787 m³
